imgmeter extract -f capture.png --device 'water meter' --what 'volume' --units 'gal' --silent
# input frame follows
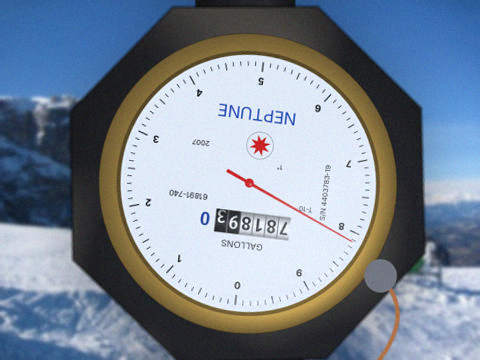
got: 7818928.1 gal
